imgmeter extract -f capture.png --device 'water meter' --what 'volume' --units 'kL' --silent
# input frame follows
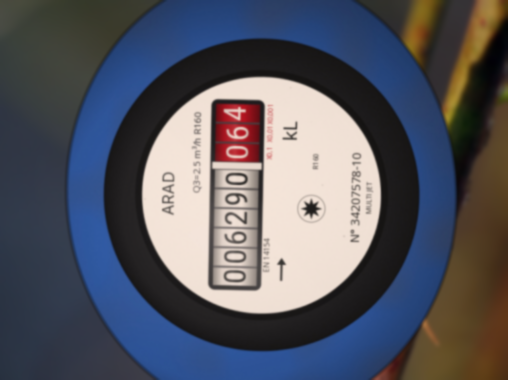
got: 6290.064 kL
